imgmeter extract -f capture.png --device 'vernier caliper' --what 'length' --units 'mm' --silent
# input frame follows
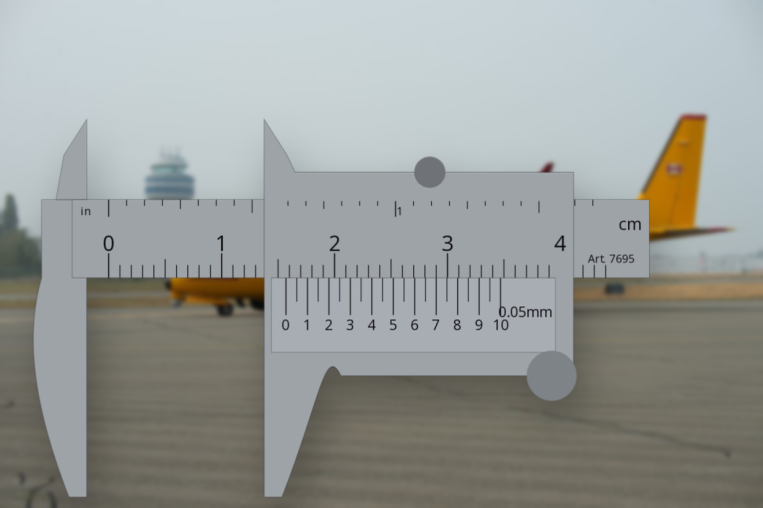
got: 15.7 mm
